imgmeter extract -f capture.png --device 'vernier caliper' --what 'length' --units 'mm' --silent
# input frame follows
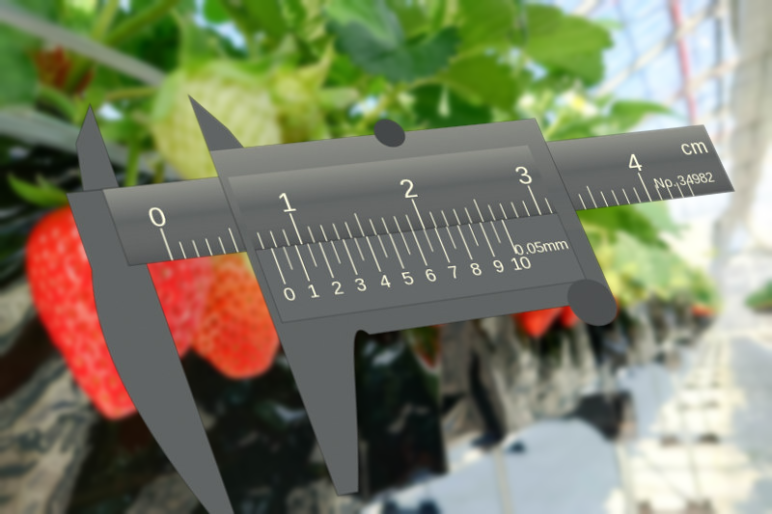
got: 7.6 mm
